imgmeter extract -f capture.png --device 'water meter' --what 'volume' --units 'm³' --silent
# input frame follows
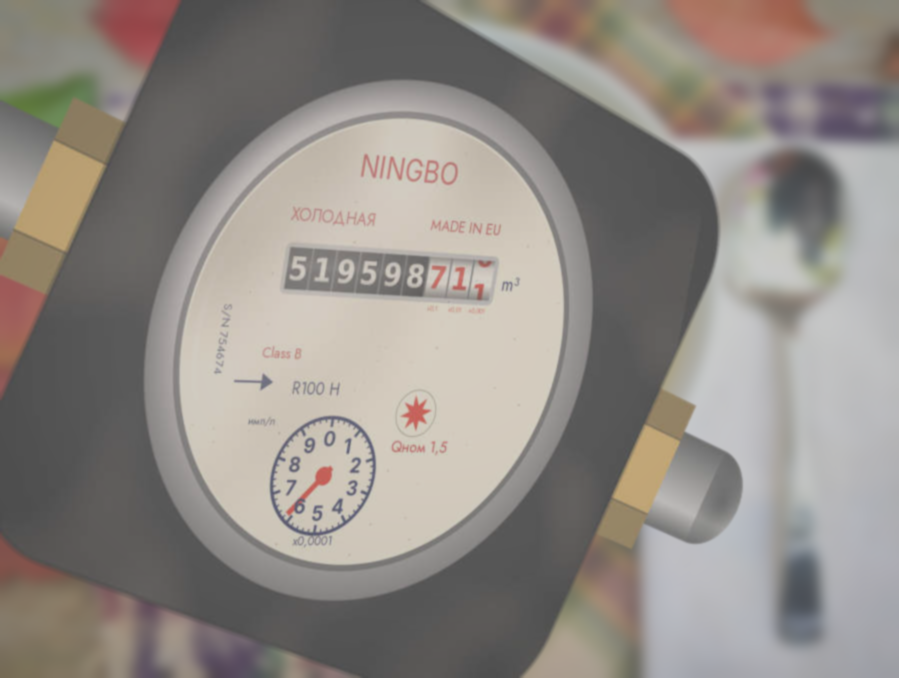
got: 519598.7106 m³
